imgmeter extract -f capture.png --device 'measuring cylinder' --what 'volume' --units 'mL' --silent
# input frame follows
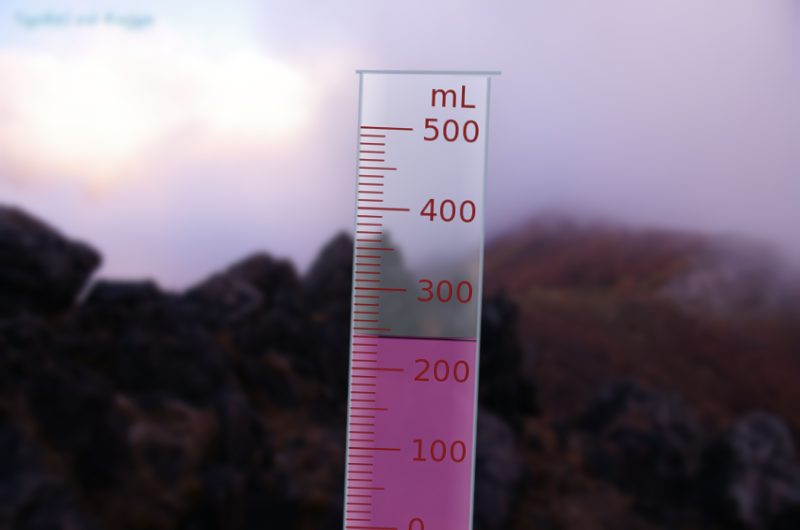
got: 240 mL
